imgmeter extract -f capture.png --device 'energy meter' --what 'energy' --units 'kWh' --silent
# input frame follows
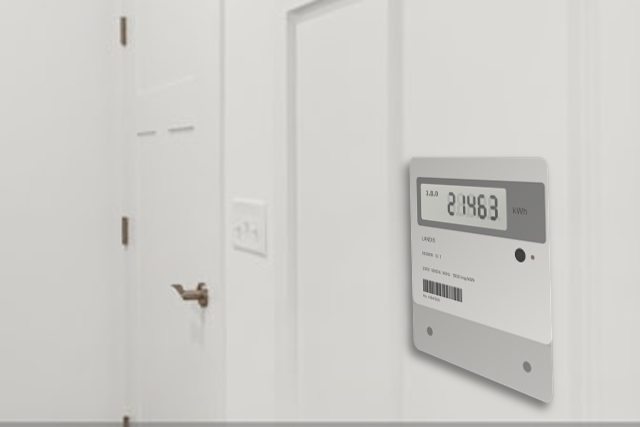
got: 21463 kWh
